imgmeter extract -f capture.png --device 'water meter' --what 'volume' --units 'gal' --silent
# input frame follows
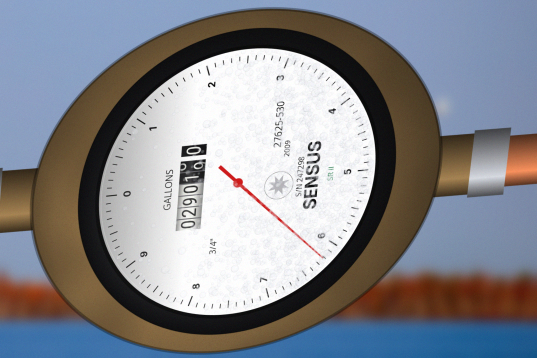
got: 290186.2 gal
